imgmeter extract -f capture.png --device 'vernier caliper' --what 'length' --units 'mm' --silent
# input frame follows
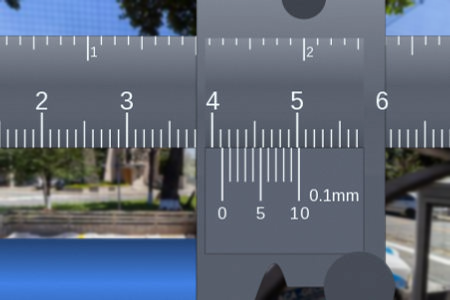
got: 41.2 mm
